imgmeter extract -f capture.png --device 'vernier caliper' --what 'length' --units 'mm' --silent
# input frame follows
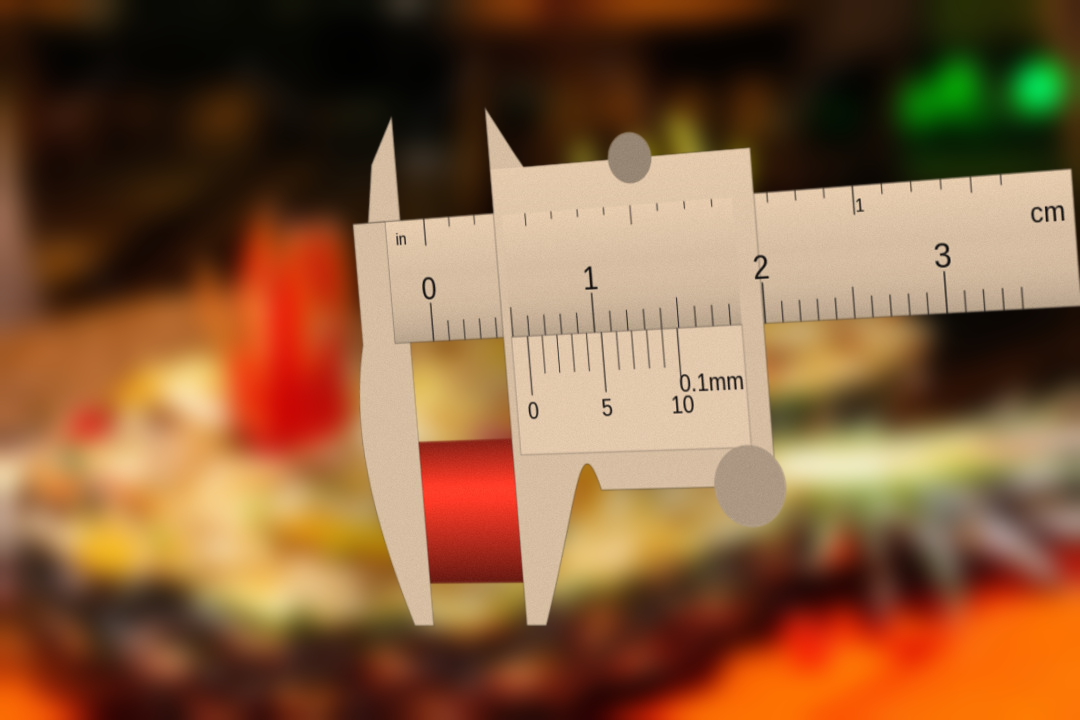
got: 5.9 mm
